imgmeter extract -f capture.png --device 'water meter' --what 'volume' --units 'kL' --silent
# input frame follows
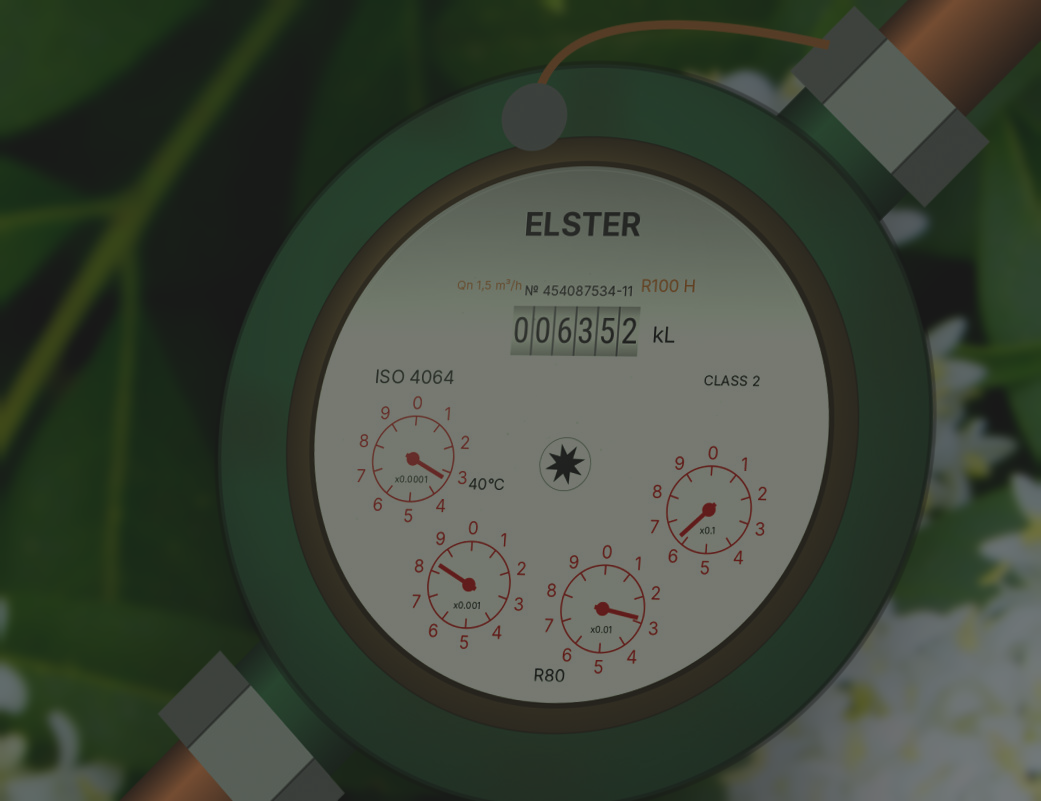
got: 6352.6283 kL
